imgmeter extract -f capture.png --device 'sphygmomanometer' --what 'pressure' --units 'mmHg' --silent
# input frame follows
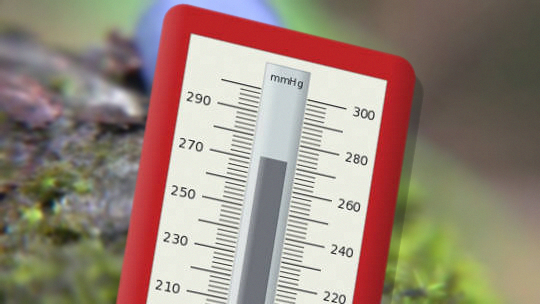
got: 272 mmHg
